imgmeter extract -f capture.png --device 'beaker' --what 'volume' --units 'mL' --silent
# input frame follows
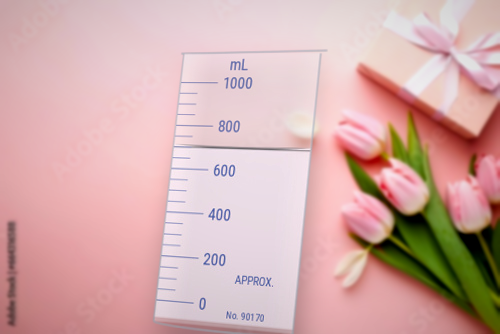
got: 700 mL
